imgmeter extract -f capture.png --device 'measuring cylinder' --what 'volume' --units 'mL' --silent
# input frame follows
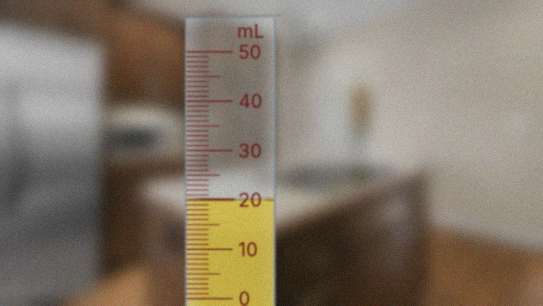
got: 20 mL
